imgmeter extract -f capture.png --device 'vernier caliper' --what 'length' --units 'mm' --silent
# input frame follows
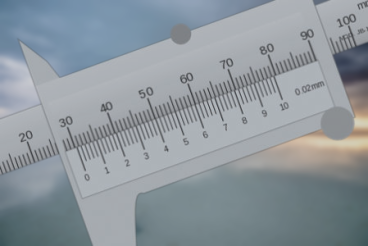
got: 30.5 mm
